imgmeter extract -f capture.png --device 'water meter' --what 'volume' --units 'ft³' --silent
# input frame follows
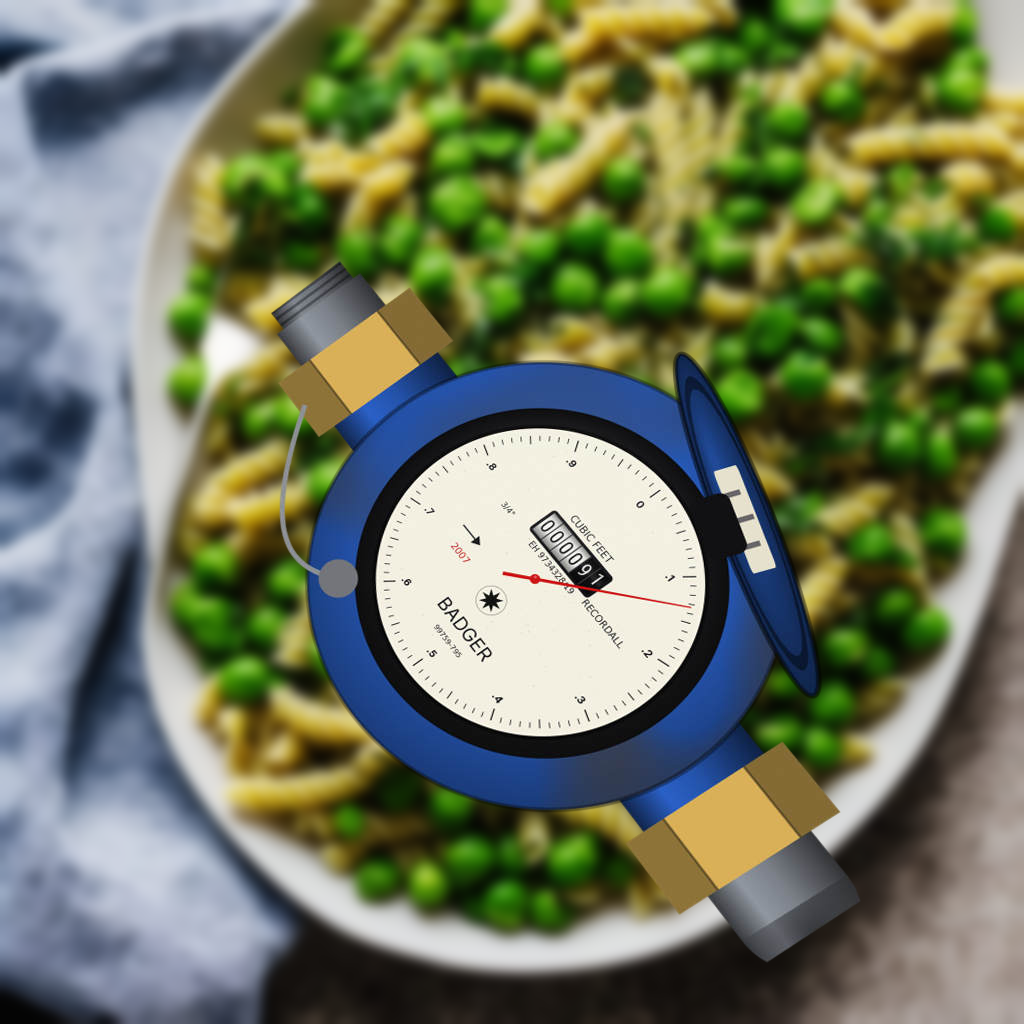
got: 91.13 ft³
